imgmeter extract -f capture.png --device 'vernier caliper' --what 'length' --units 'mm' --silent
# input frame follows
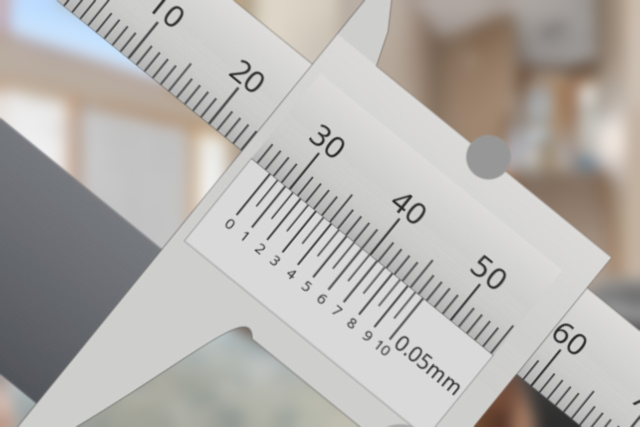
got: 27.6 mm
